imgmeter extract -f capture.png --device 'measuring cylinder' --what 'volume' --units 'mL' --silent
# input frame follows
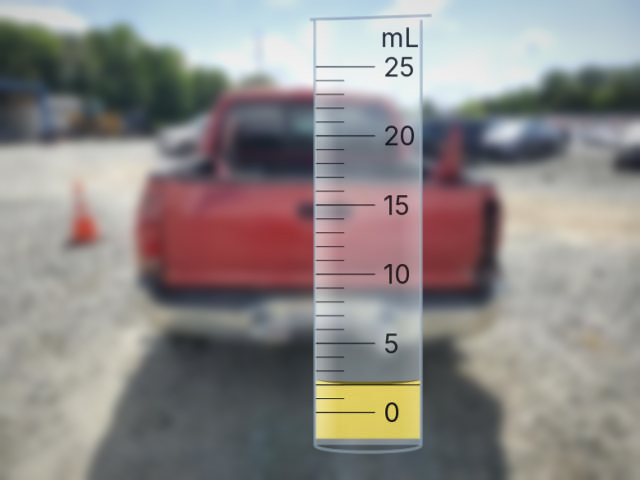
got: 2 mL
